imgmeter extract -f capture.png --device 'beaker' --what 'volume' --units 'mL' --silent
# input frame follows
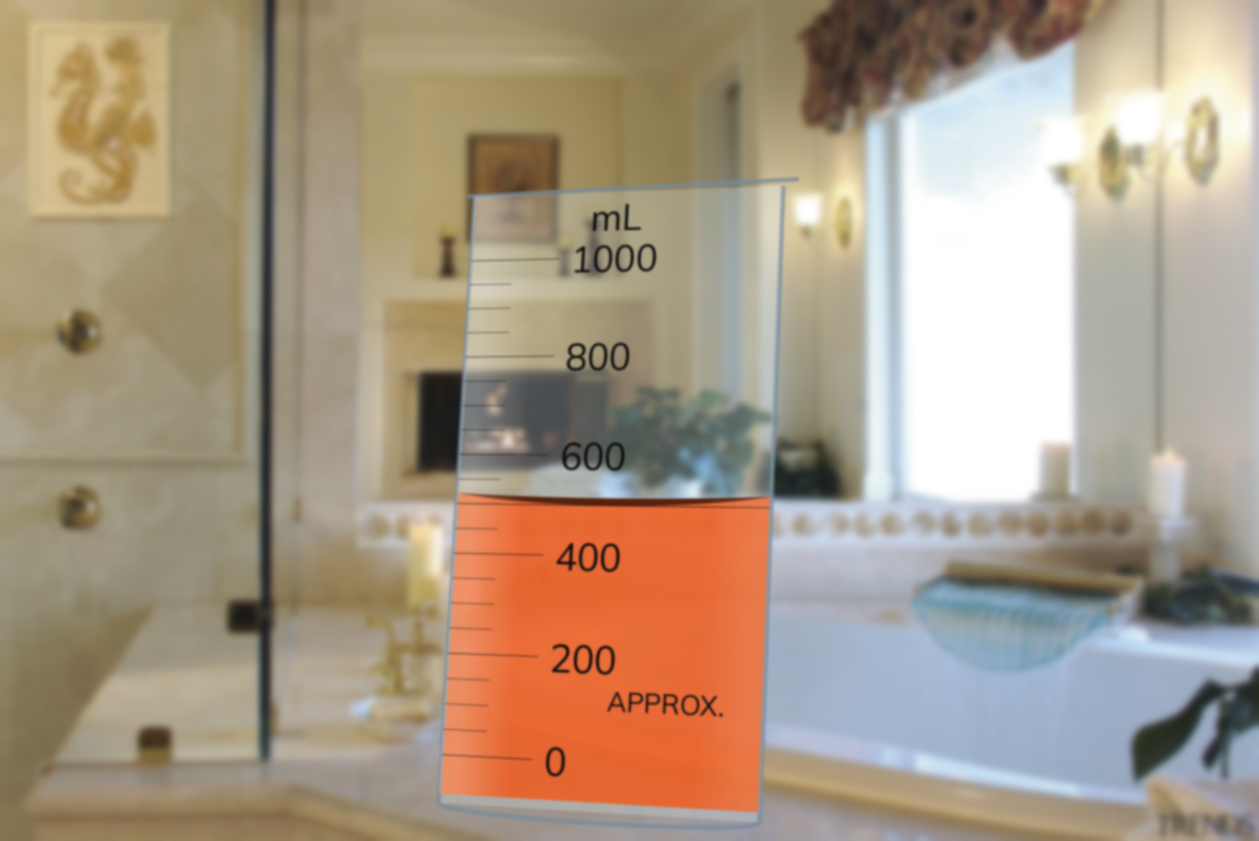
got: 500 mL
